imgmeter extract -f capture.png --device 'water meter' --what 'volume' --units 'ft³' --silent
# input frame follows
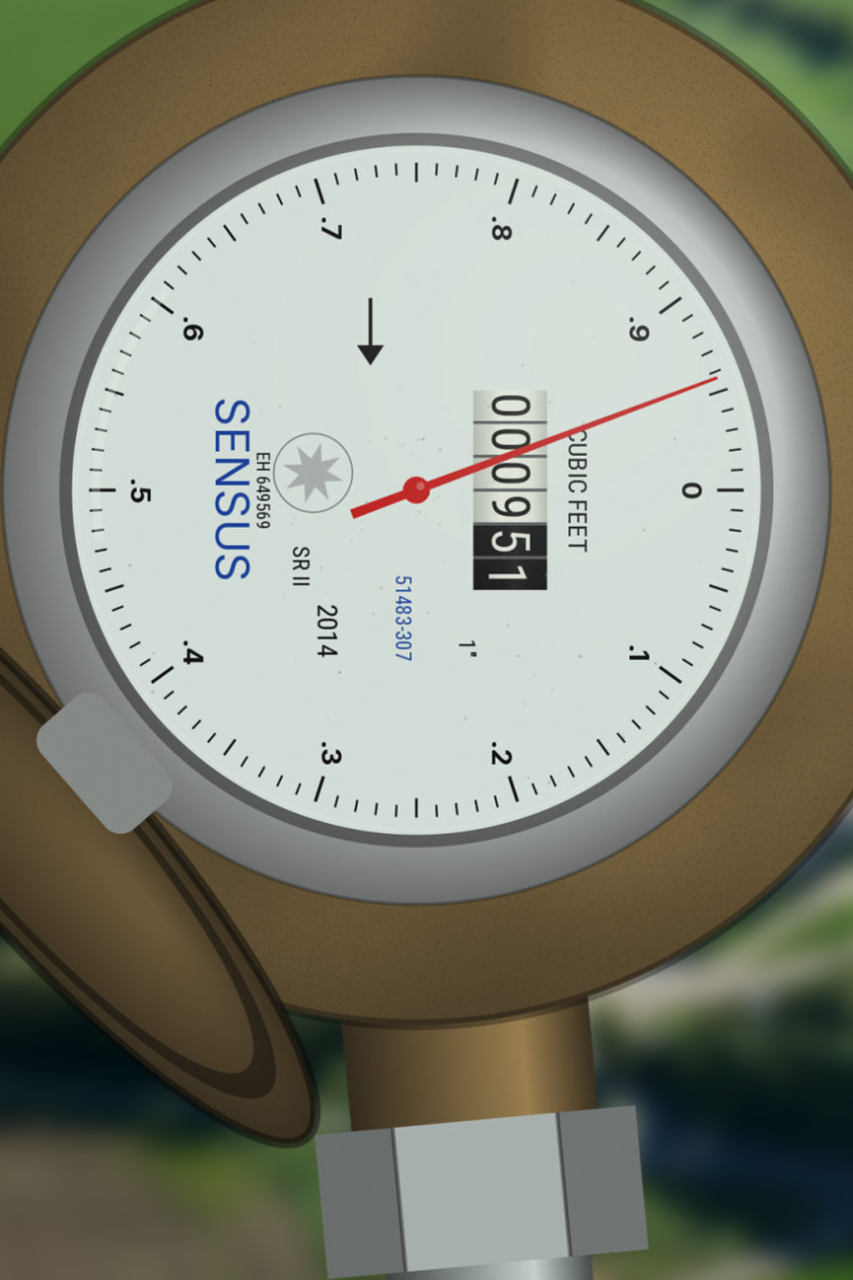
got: 950.94 ft³
